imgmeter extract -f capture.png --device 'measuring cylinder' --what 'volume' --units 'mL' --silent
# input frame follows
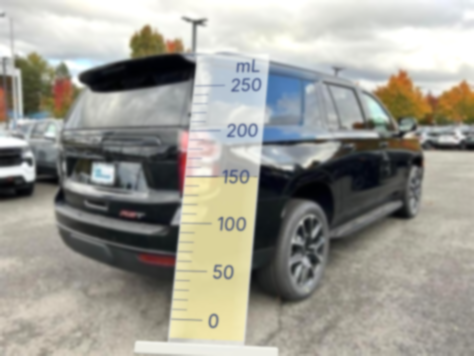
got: 150 mL
